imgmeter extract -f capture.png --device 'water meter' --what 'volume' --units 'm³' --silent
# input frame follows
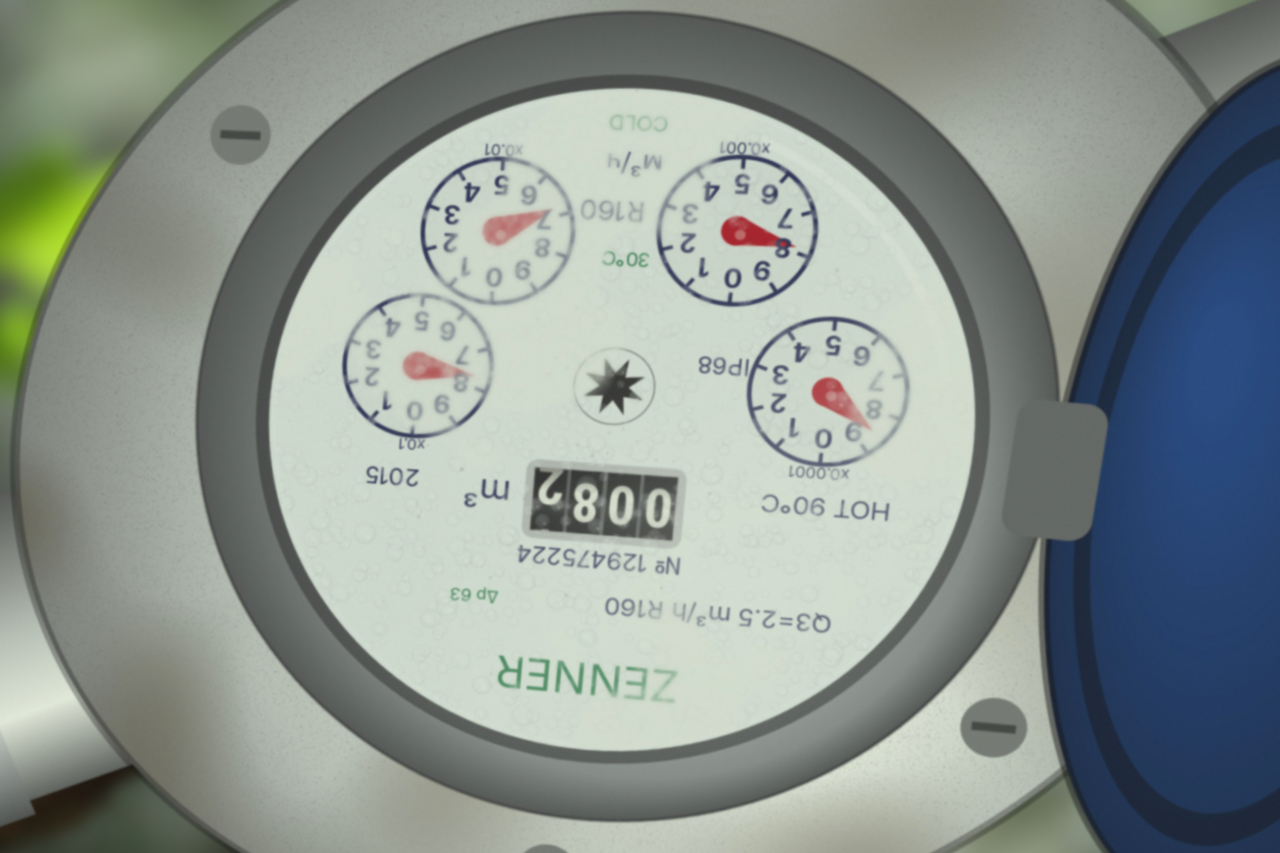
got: 81.7678 m³
